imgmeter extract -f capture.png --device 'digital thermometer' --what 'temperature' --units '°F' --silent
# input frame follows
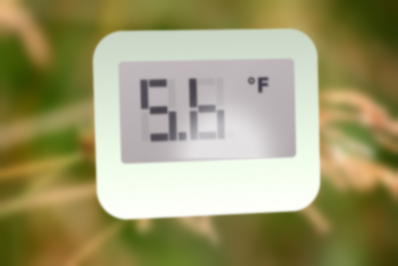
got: 5.6 °F
